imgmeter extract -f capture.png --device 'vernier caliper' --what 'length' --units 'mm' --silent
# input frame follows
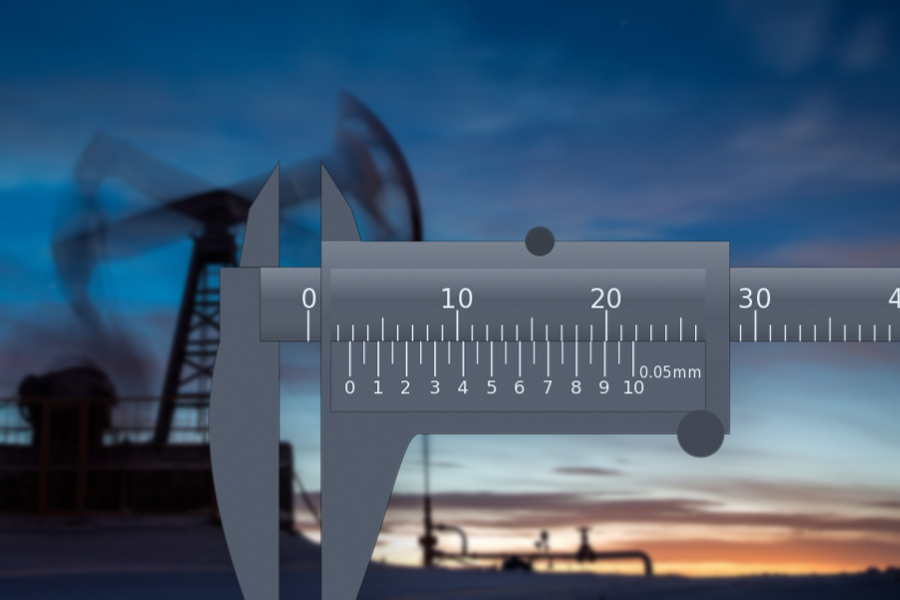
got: 2.8 mm
